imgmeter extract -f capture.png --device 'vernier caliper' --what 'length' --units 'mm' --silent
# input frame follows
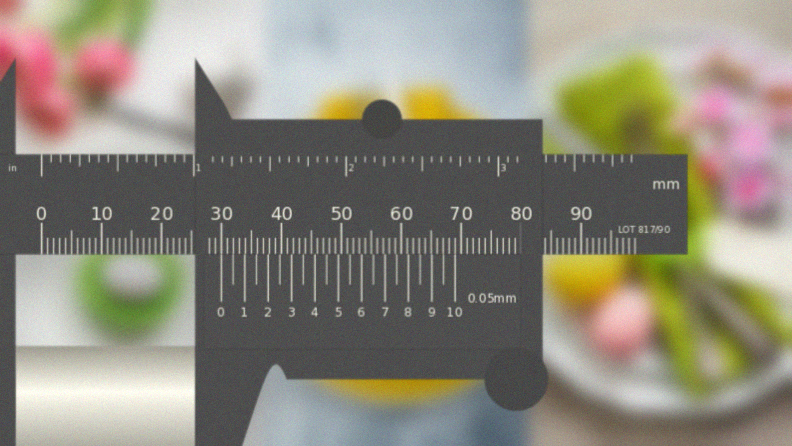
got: 30.0 mm
